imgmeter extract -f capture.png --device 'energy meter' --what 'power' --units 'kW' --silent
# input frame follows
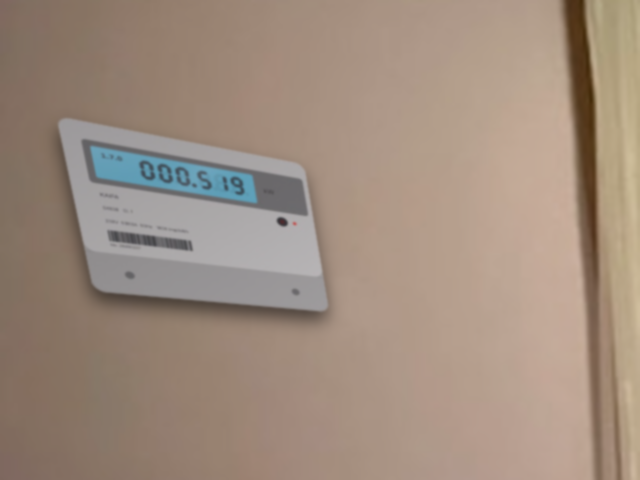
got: 0.519 kW
